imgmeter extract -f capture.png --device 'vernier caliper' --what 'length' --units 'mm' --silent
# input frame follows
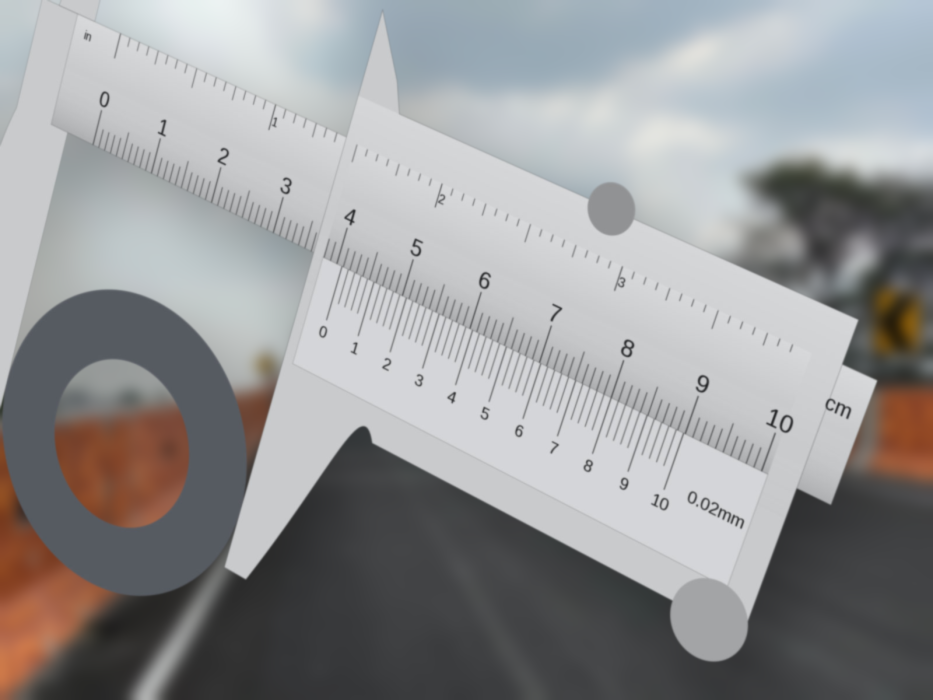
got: 40.8 mm
